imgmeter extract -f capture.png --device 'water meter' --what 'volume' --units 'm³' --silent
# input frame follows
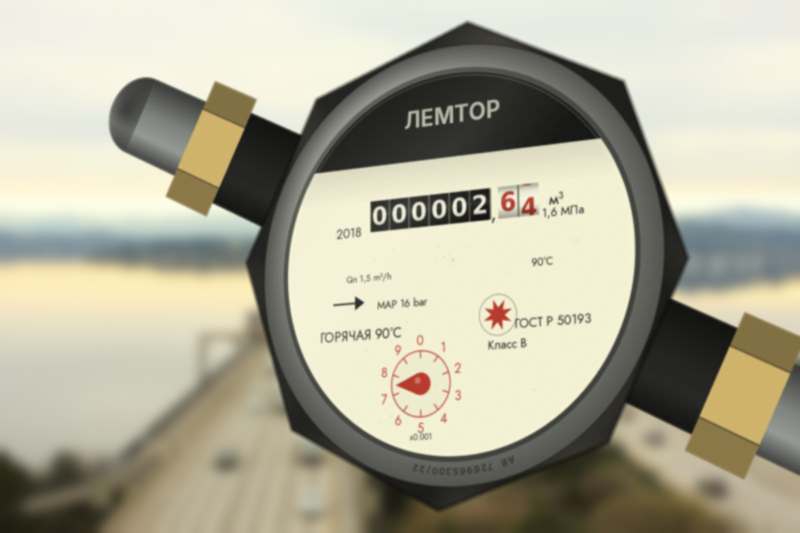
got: 2.637 m³
